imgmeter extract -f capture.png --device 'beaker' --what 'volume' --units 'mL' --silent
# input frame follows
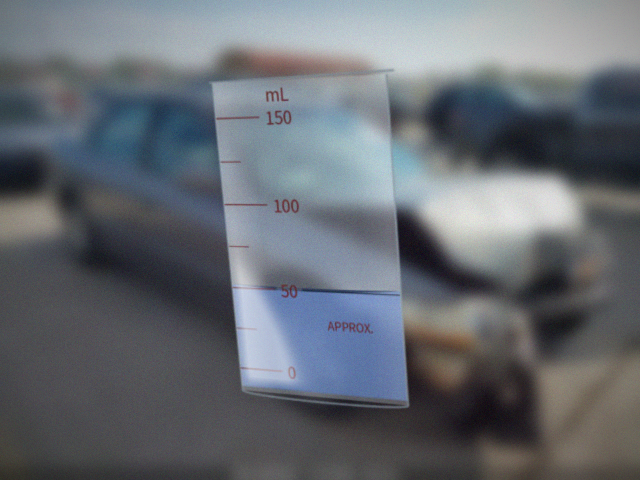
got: 50 mL
